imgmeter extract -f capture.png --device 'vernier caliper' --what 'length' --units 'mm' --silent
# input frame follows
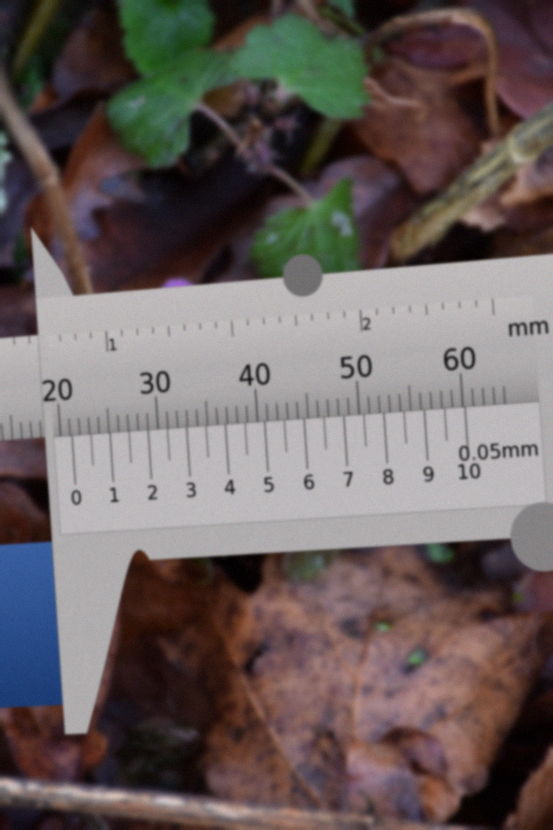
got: 21.2 mm
